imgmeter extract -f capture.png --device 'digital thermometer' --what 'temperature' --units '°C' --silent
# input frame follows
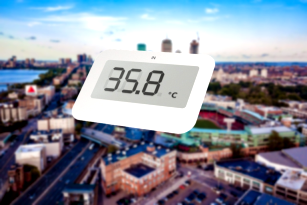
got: 35.8 °C
